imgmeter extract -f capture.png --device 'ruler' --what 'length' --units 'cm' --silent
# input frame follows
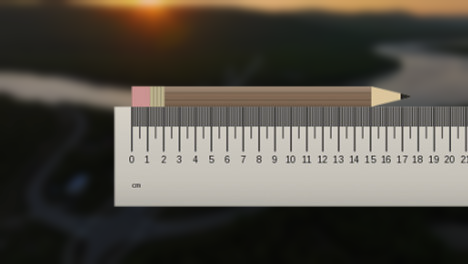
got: 17.5 cm
